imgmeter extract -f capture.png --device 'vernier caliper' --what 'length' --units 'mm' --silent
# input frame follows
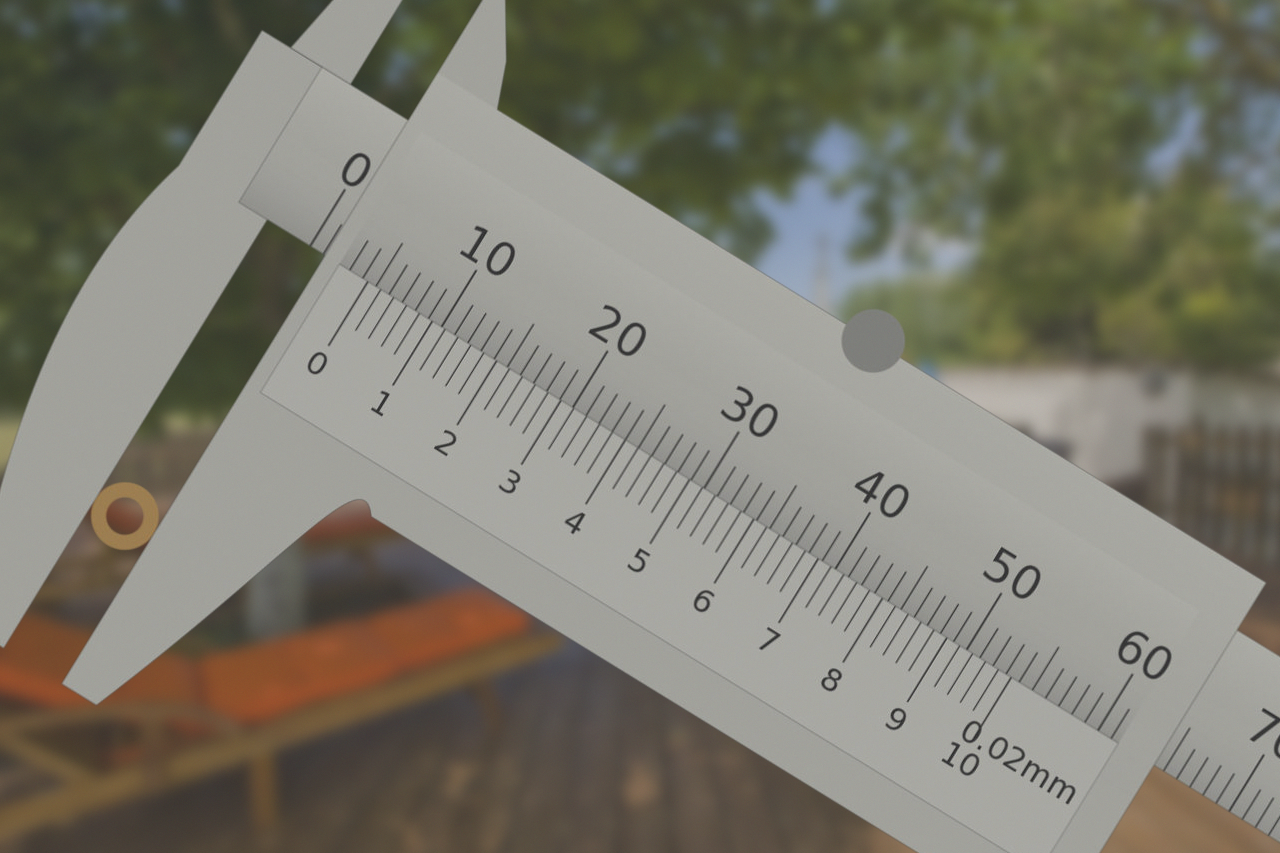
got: 4.4 mm
